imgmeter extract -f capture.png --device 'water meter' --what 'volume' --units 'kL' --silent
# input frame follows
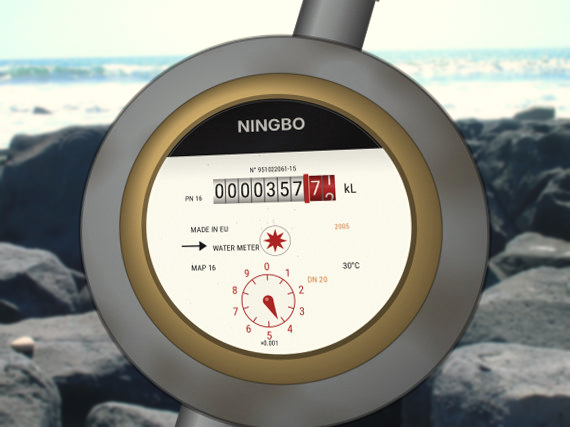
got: 357.714 kL
